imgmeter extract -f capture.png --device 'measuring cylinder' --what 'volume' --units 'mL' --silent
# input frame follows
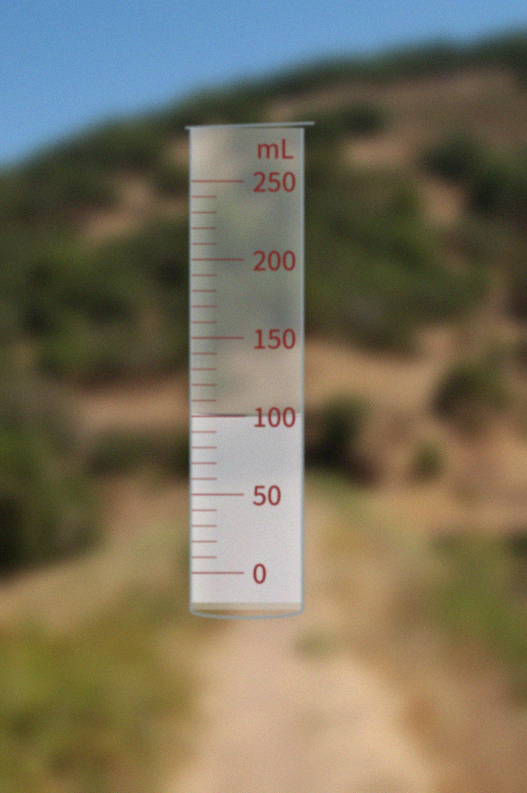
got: 100 mL
